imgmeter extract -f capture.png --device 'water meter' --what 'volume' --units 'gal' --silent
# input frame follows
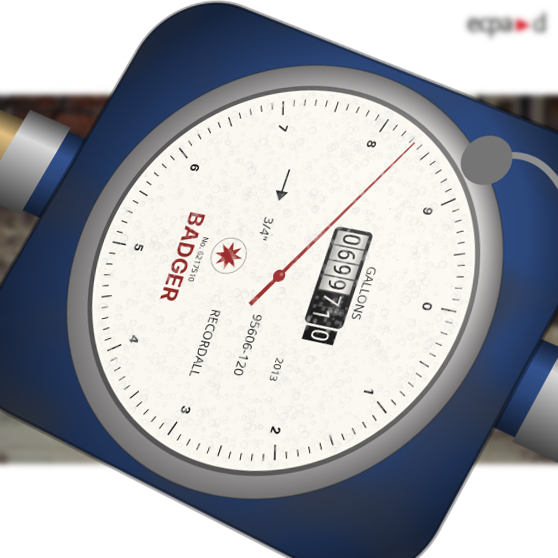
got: 699708.3 gal
